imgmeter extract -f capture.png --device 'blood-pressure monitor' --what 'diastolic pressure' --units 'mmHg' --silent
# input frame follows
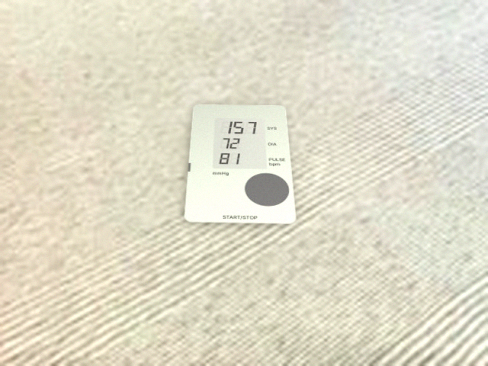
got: 72 mmHg
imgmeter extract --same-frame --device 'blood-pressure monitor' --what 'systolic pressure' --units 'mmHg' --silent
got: 157 mmHg
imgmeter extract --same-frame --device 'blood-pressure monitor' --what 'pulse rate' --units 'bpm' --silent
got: 81 bpm
